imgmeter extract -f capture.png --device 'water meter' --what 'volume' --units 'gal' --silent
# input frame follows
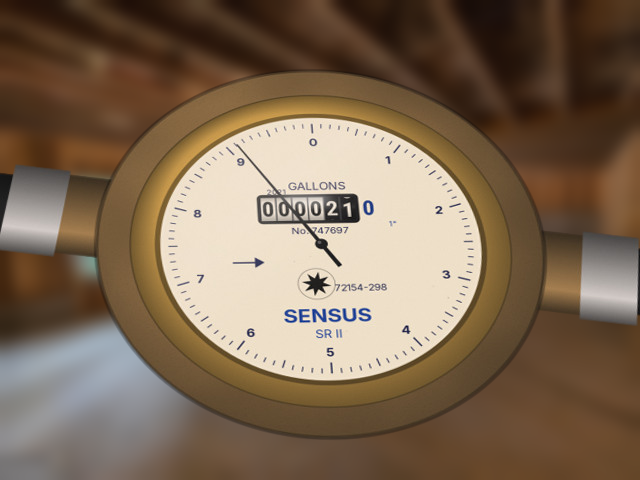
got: 209.1 gal
